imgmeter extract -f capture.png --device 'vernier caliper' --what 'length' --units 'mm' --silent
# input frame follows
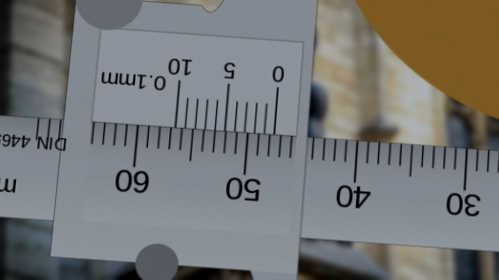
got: 47.6 mm
